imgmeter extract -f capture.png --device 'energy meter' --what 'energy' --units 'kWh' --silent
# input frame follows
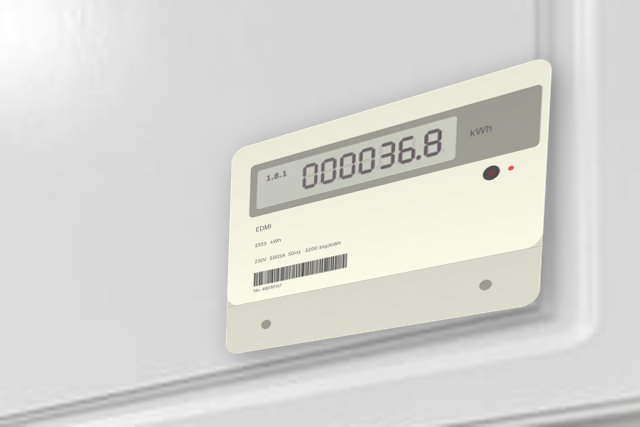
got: 36.8 kWh
